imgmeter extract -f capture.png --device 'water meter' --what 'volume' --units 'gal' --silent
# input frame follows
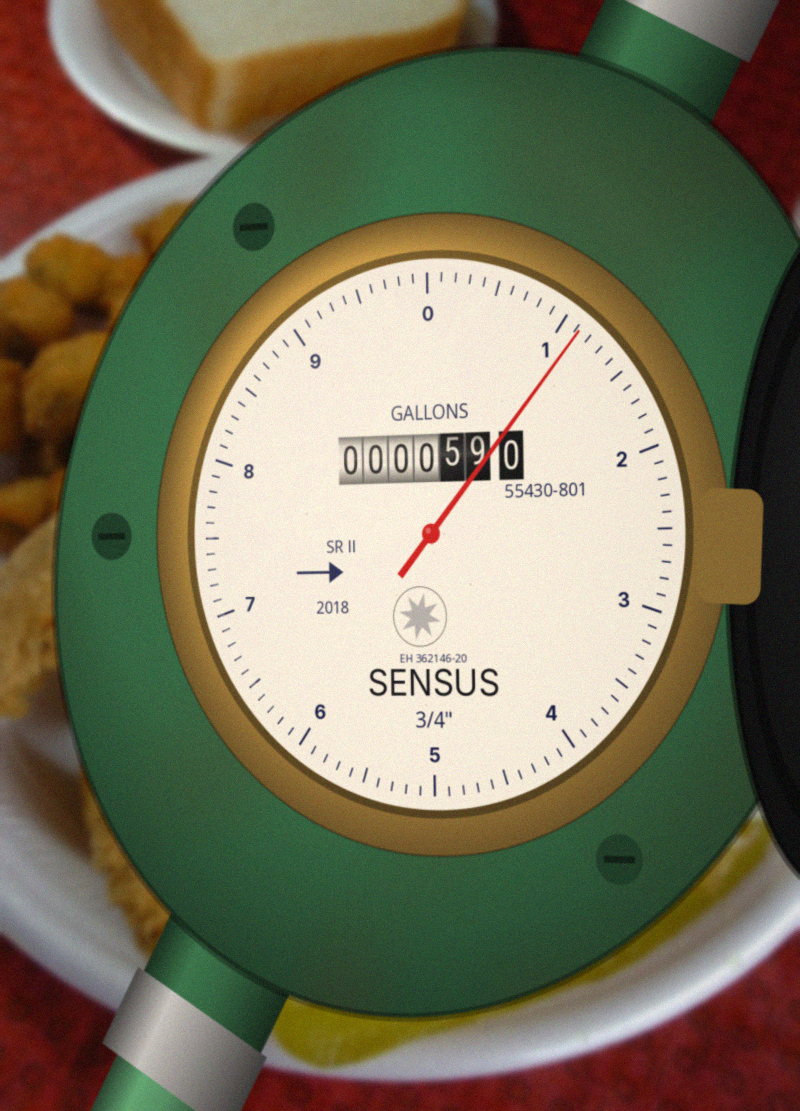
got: 591.1 gal
